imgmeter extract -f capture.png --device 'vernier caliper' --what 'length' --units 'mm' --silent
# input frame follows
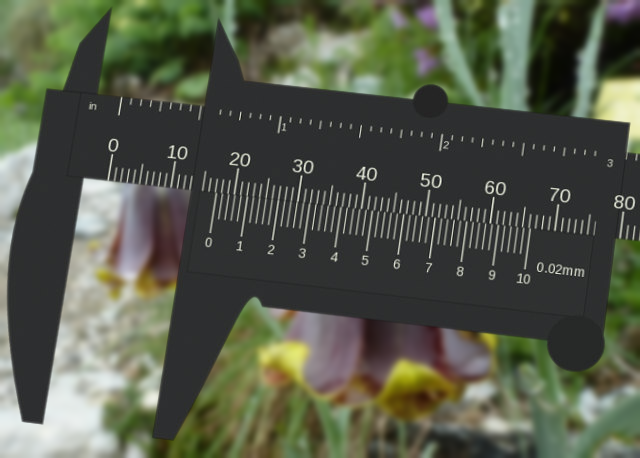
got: 17.2 mm
